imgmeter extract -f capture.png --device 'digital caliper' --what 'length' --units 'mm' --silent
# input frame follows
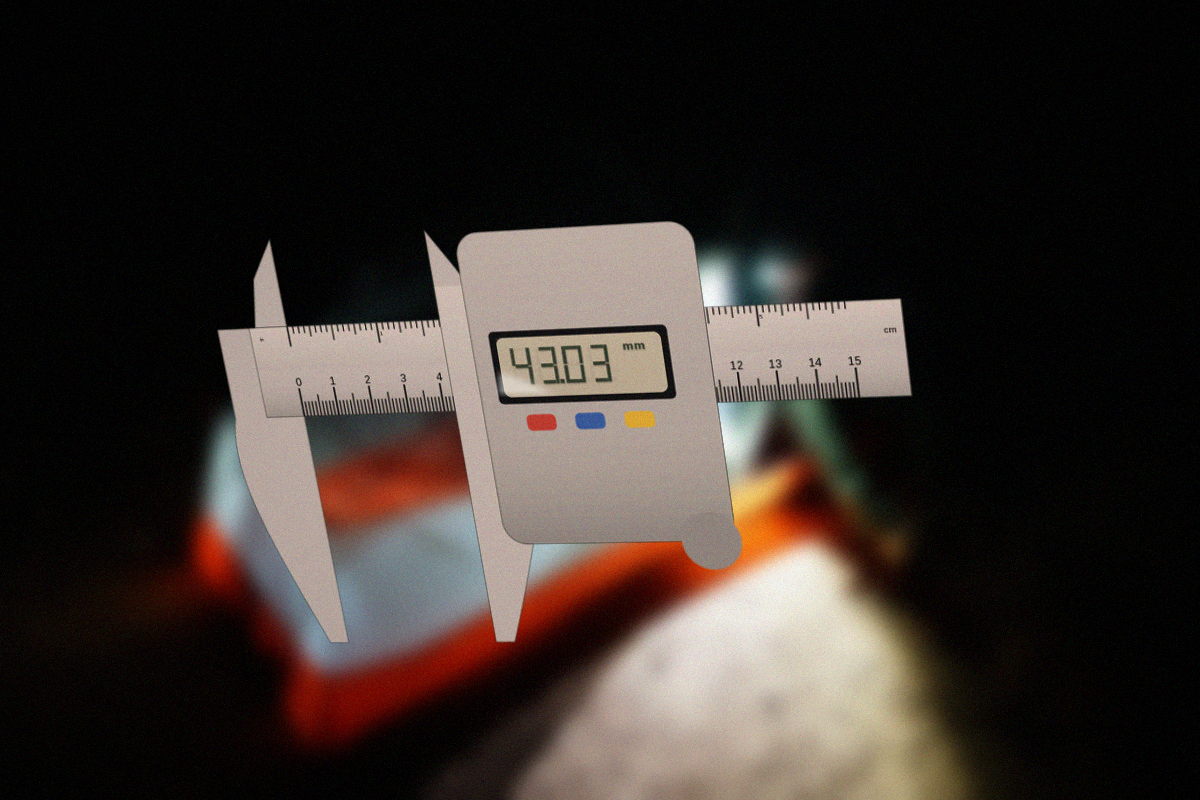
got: 43.03 mm
